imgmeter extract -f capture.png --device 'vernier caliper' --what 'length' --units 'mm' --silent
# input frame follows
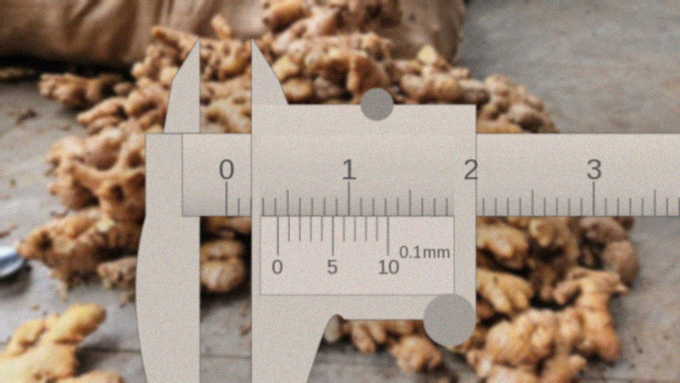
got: 4.2 mm
